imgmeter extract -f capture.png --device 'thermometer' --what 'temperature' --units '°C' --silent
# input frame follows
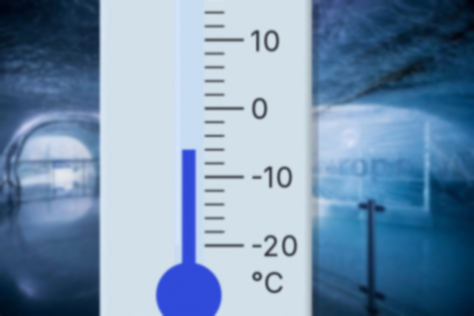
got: -6 °C
